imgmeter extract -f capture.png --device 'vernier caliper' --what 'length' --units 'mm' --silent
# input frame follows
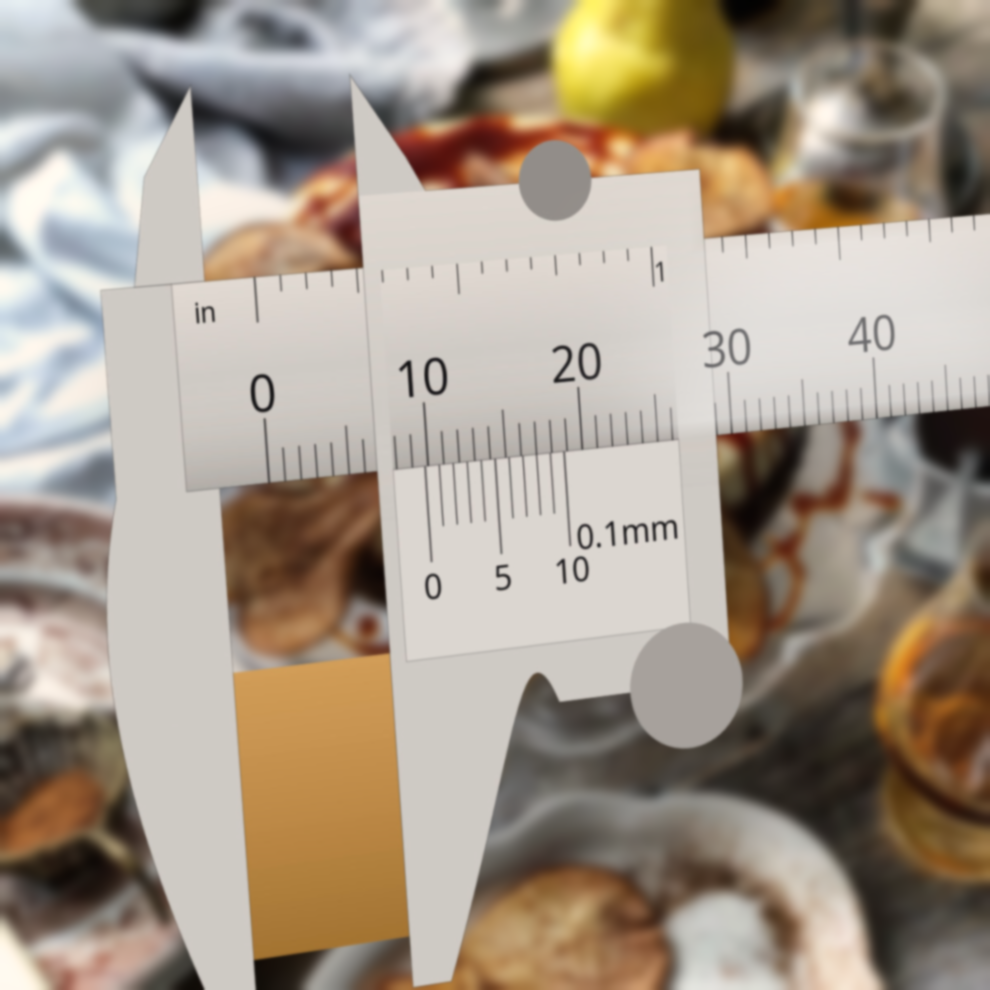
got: 9.8 mm
